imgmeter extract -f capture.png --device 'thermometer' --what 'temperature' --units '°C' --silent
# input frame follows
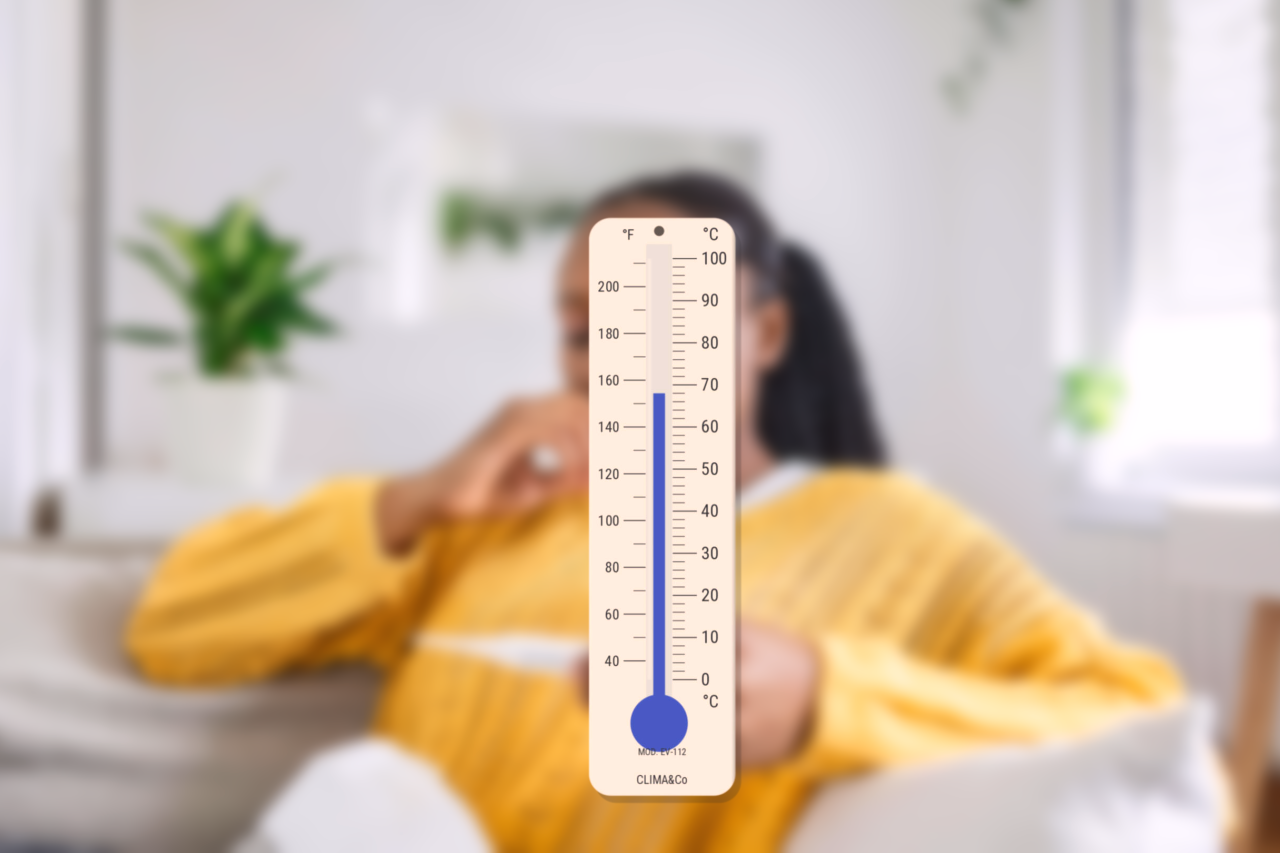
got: 68 °C
